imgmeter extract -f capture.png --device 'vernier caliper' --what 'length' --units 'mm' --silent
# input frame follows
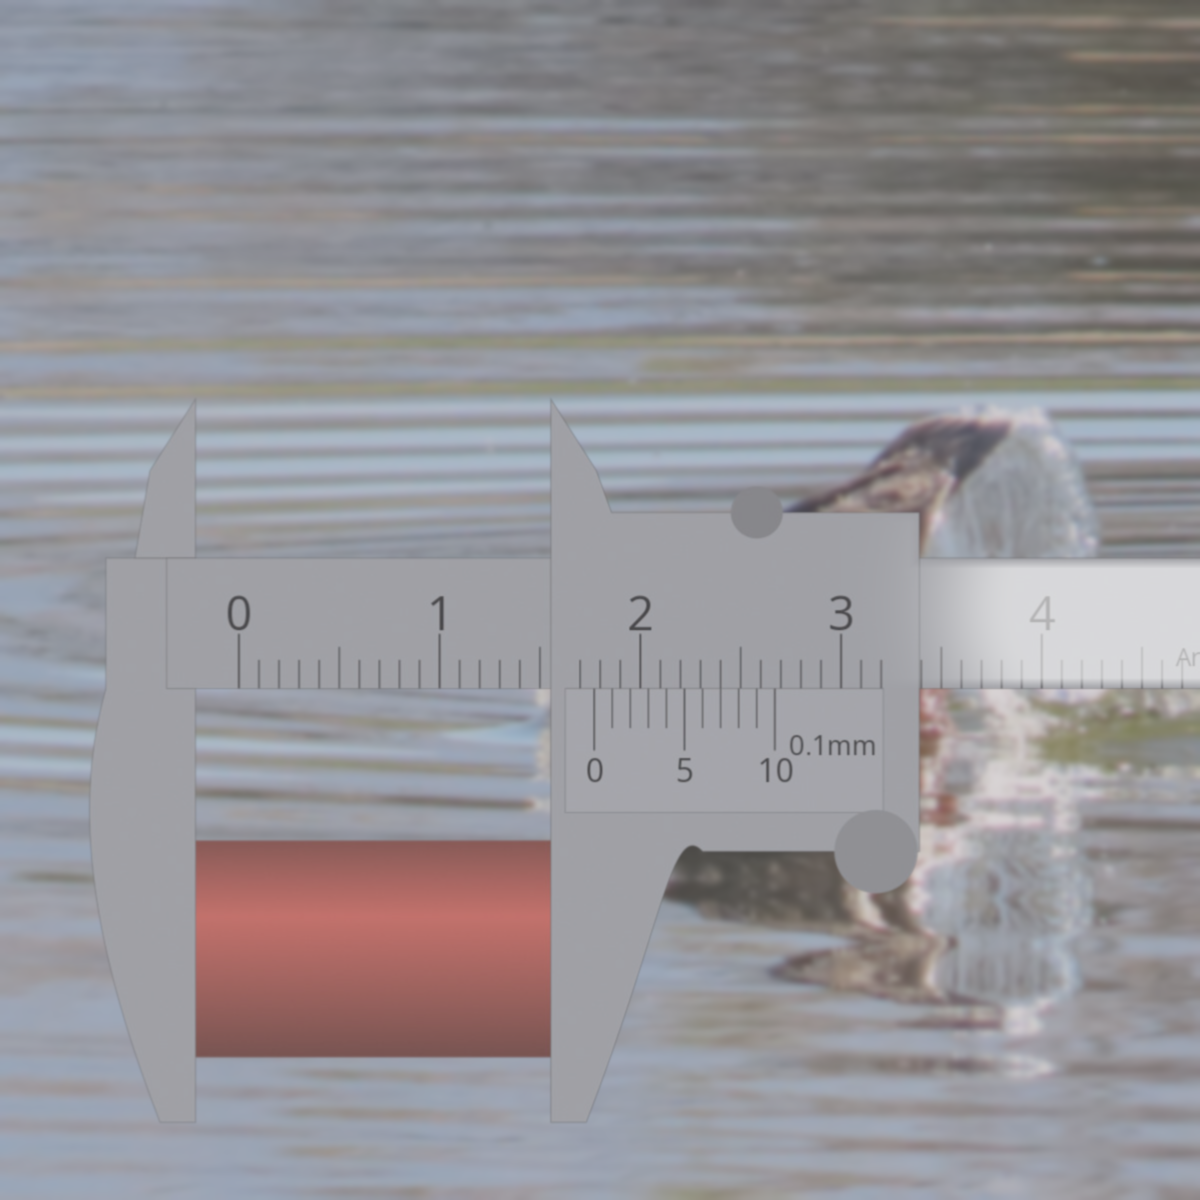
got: 17.7 mm
